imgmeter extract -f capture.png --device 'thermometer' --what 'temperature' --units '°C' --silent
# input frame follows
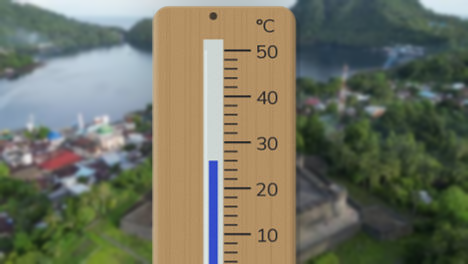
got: 26 °C
